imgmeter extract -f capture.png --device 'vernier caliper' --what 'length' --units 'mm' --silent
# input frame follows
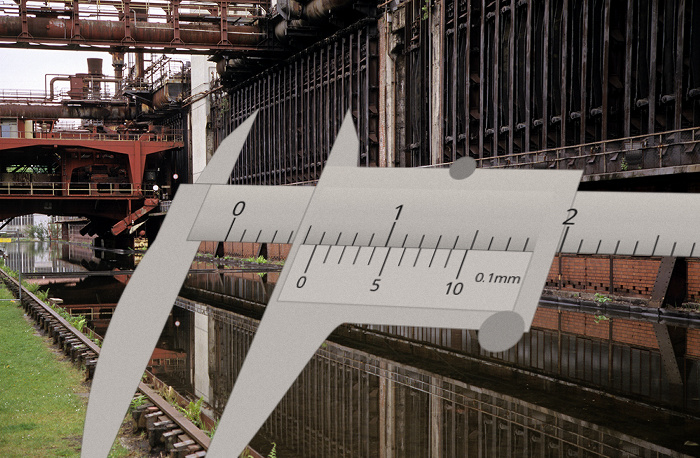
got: 5.8 mm
